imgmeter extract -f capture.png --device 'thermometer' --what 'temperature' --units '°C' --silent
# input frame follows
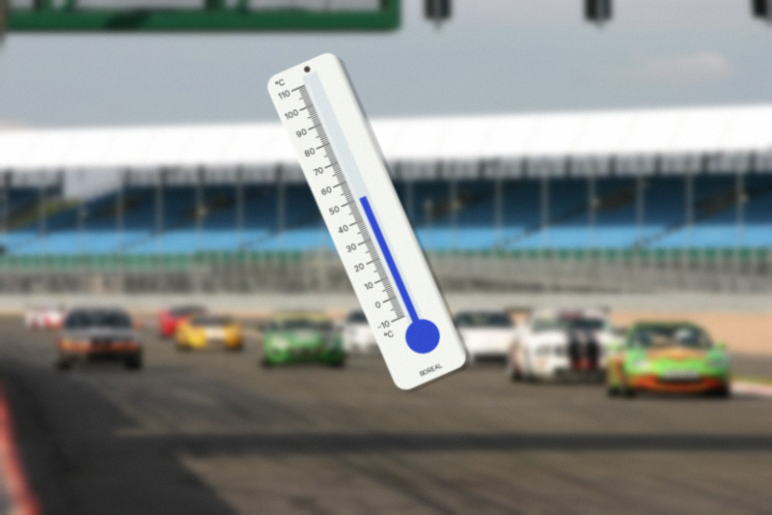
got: 50 °C
